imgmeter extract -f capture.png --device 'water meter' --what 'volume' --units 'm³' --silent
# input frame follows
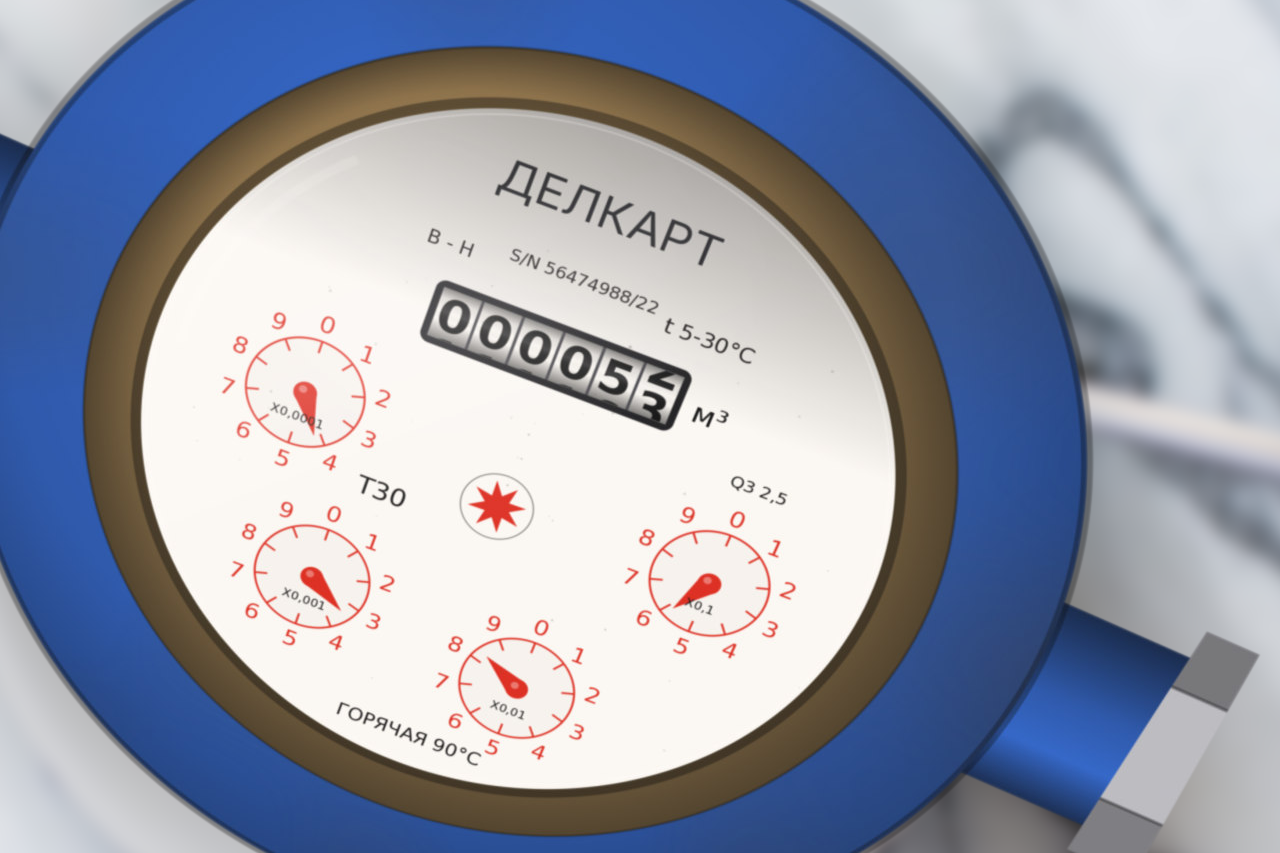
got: 52.5834 m³
